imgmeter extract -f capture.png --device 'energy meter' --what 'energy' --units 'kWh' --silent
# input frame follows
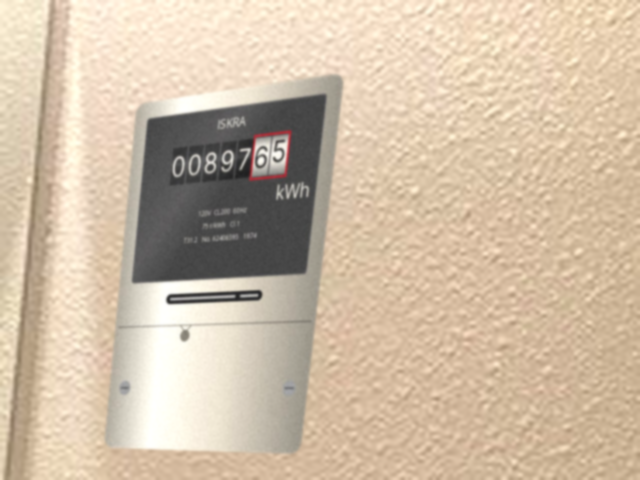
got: 897.65 kWh
